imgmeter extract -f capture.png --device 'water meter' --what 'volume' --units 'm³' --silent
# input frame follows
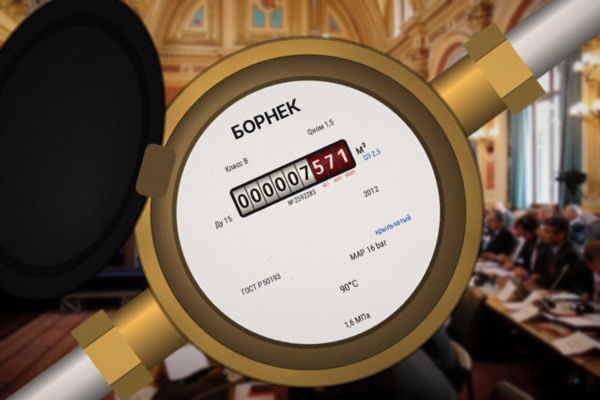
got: 7.571 m³
